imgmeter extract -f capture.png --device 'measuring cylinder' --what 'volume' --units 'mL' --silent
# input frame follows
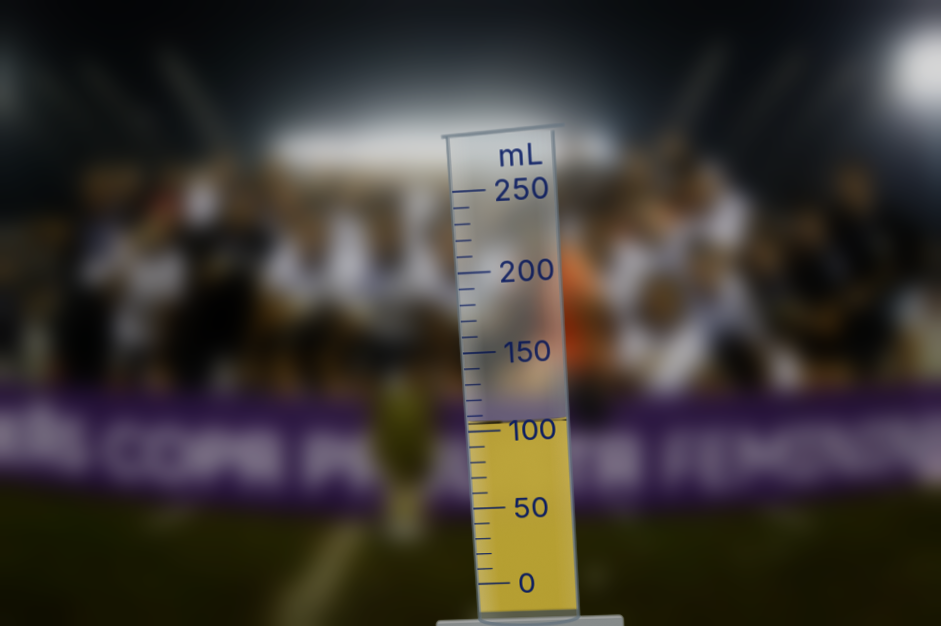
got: 105 mL
